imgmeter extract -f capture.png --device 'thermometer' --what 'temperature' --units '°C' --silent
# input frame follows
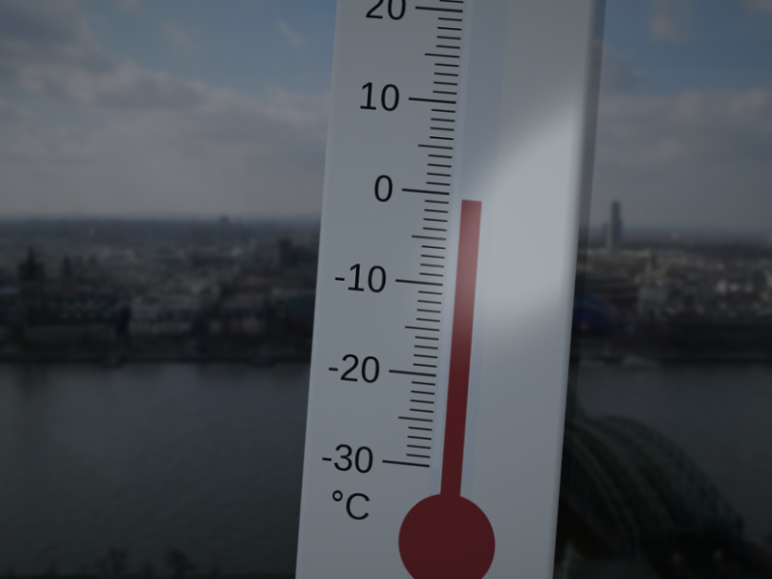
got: -0.5 °C
